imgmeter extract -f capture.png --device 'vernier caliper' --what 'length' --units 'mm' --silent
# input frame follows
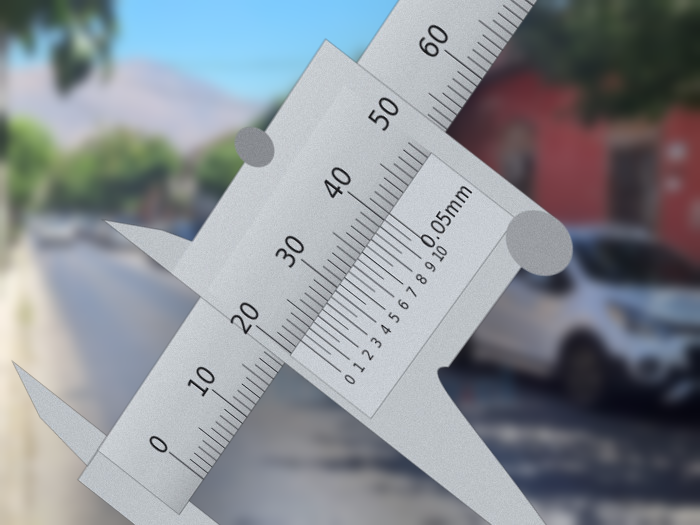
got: 22.0 mm
